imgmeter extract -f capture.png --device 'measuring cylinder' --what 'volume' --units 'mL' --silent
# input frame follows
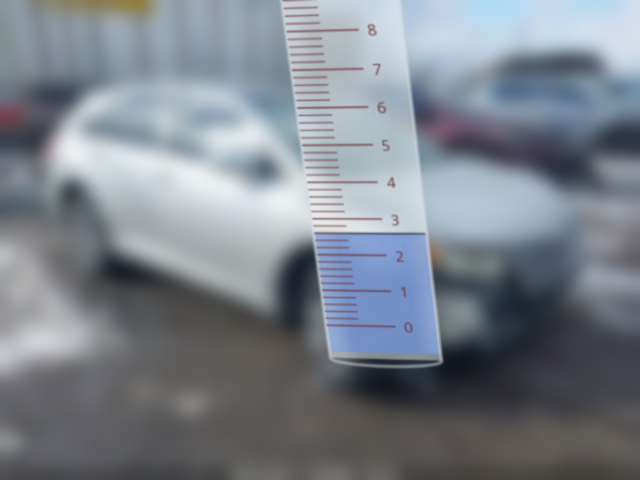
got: 2.6 mL
